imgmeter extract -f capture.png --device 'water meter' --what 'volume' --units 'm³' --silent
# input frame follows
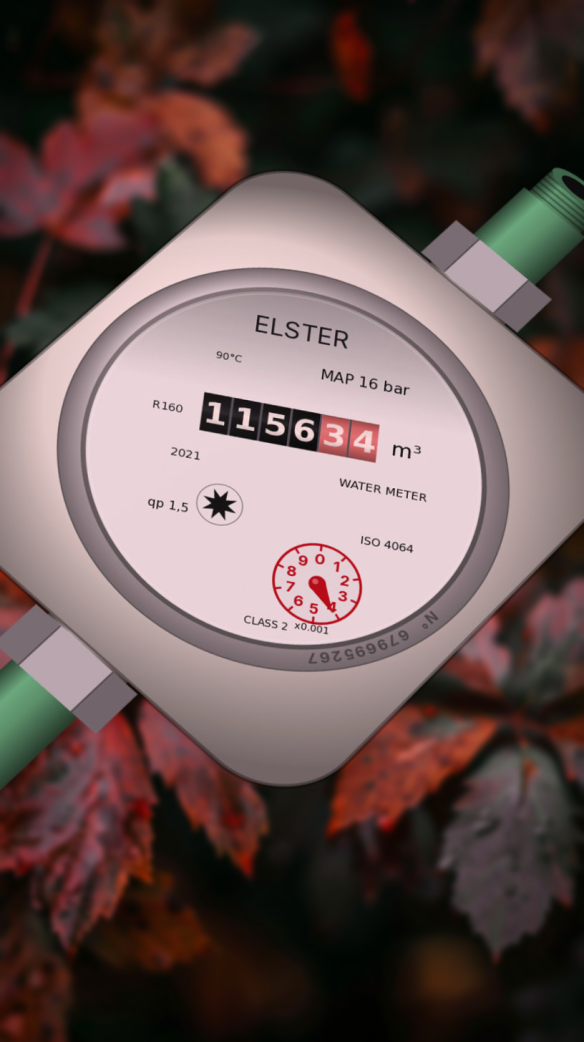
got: 1156.344 m³
